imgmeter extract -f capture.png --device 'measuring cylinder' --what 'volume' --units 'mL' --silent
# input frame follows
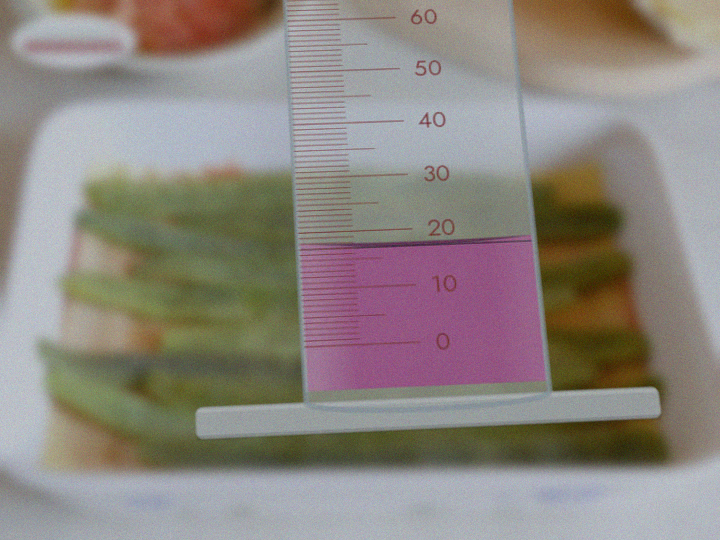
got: 17 mL
